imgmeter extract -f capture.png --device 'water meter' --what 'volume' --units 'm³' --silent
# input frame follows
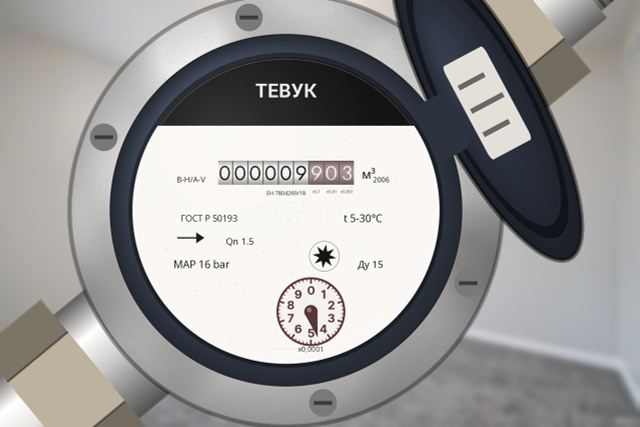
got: 9.9034 m³
